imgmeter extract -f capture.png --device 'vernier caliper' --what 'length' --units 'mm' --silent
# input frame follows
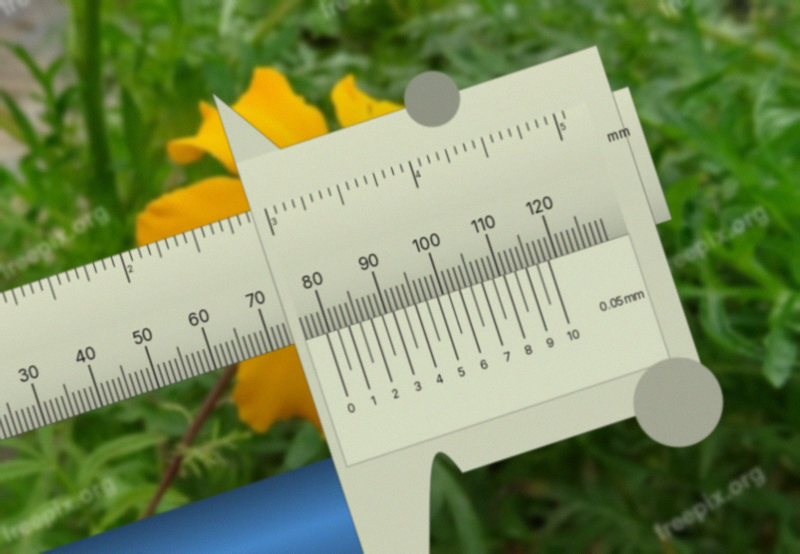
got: 79.5 mm
